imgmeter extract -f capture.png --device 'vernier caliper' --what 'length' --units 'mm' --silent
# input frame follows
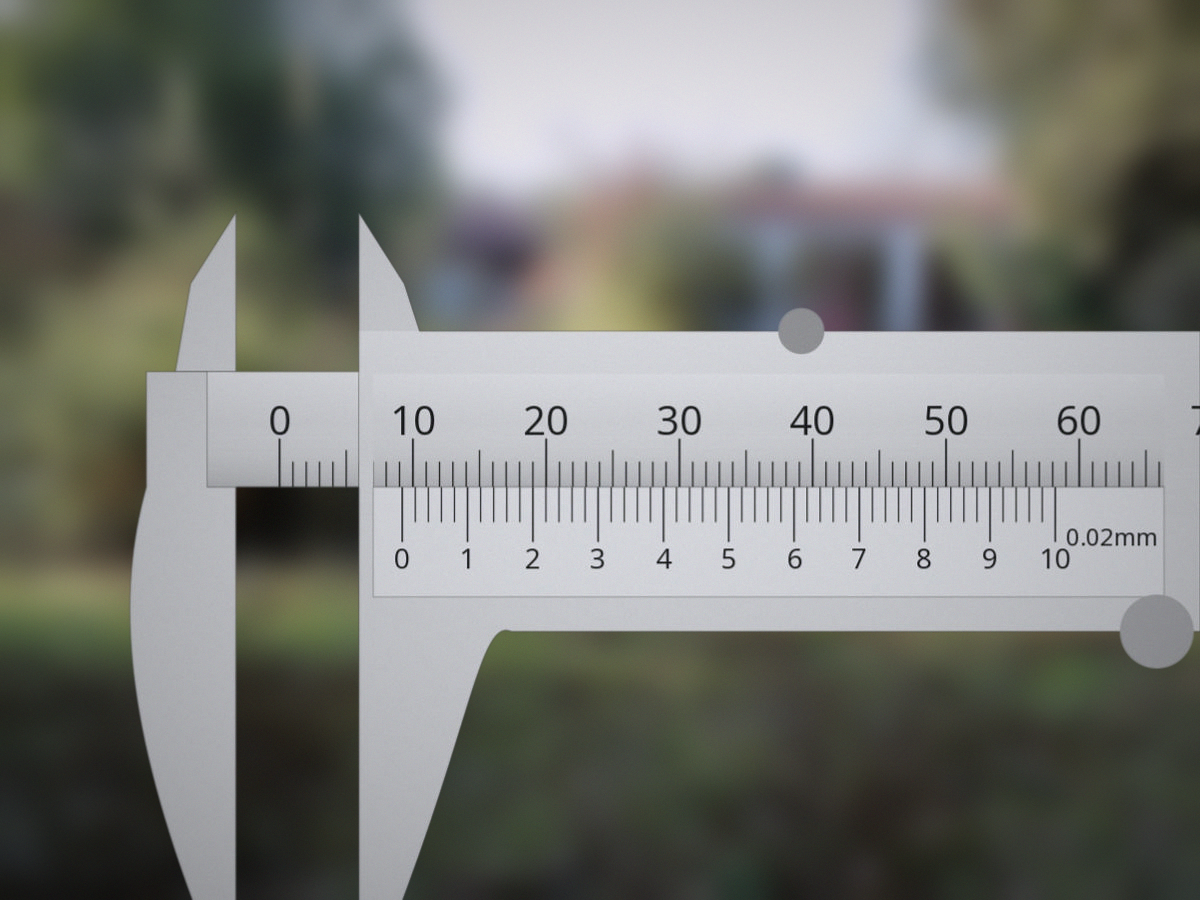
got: 9.2 mm
